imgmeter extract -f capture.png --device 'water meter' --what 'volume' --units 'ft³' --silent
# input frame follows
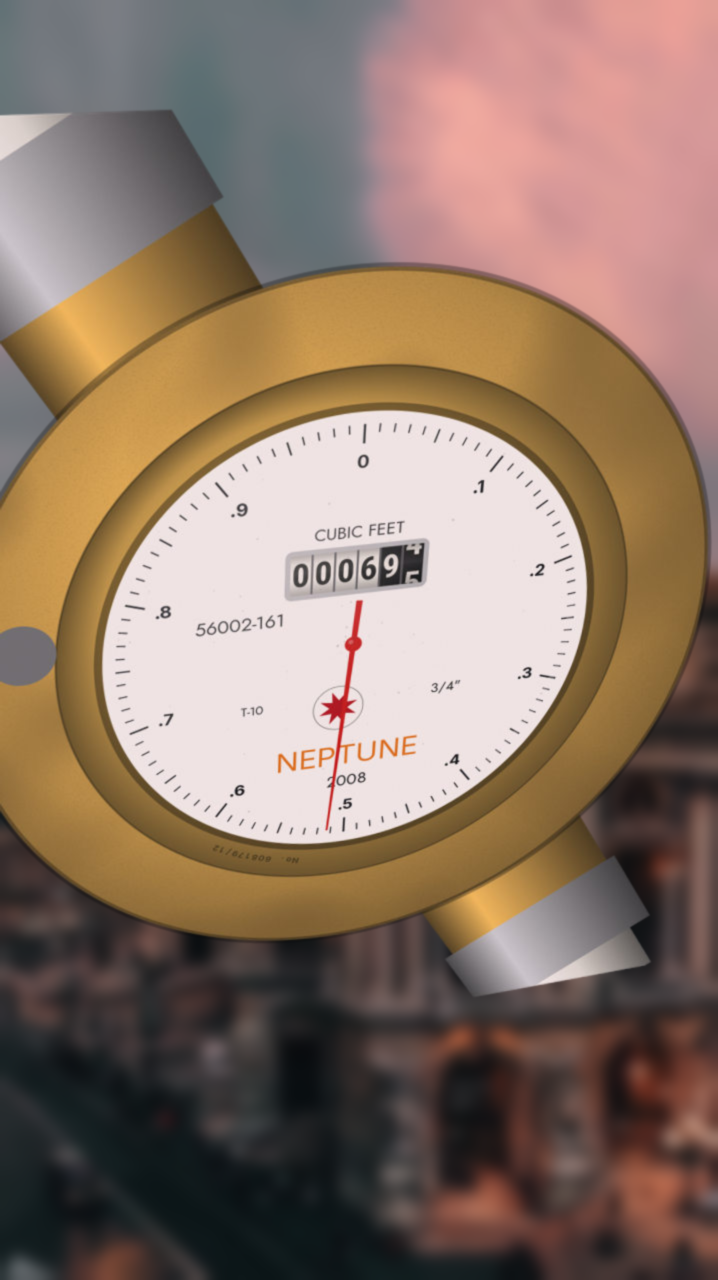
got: 694.51 ft³
